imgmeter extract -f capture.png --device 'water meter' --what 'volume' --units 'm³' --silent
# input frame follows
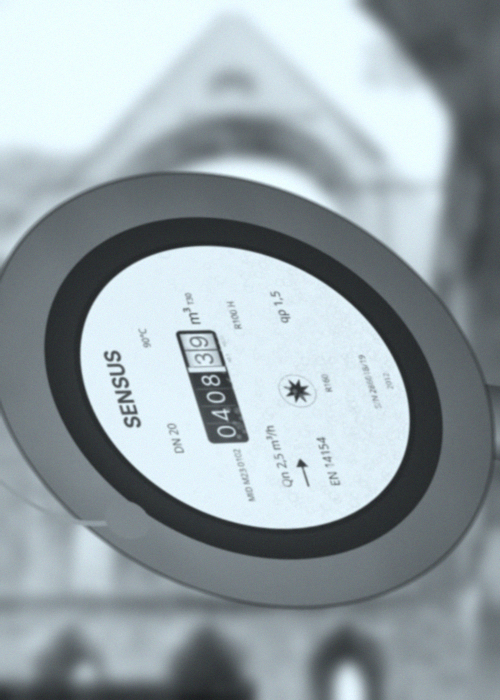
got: 408.39 m³
